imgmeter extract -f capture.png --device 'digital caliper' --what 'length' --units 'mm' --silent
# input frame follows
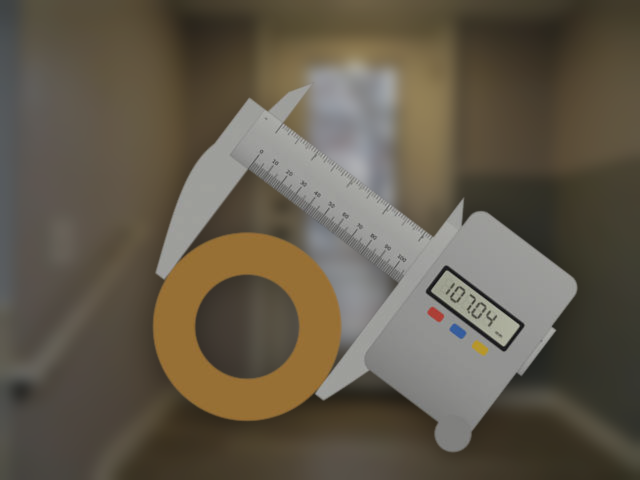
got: 107.04 mm
